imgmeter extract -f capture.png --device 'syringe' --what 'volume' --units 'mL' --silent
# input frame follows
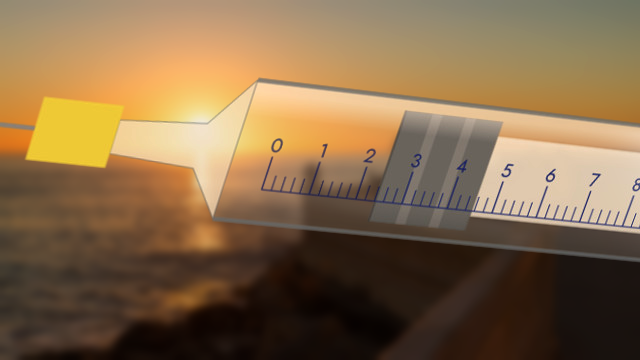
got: 2.4 mL
